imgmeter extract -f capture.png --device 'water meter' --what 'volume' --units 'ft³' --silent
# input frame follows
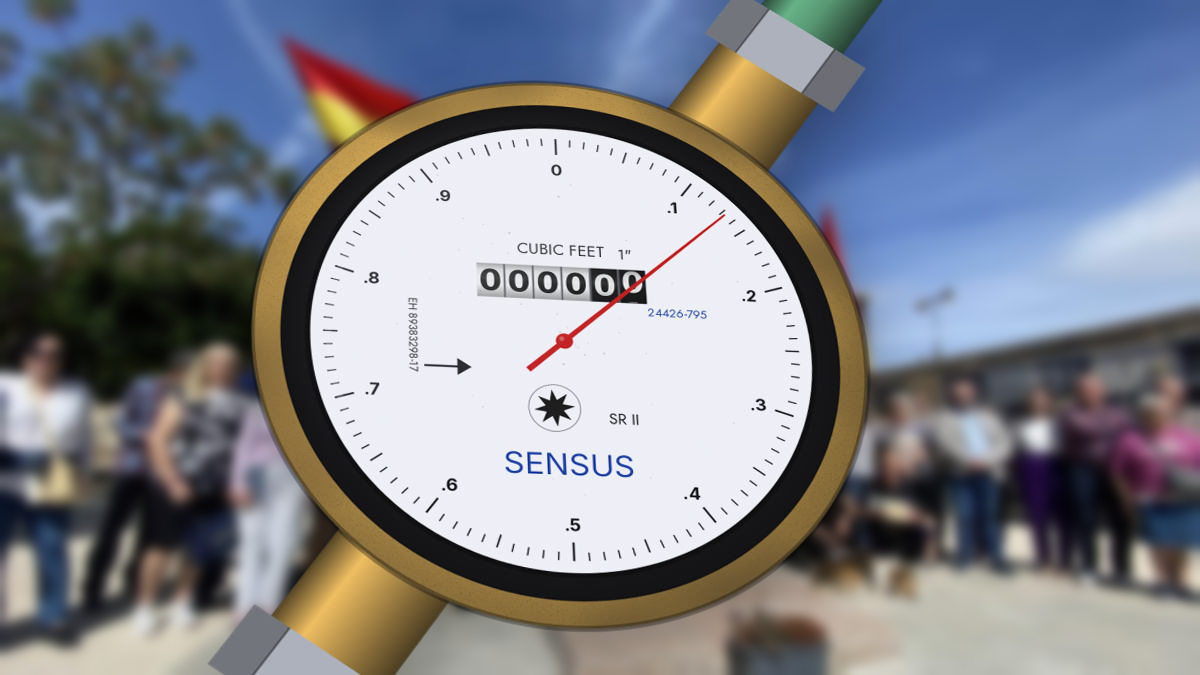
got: 0.13 ft³
